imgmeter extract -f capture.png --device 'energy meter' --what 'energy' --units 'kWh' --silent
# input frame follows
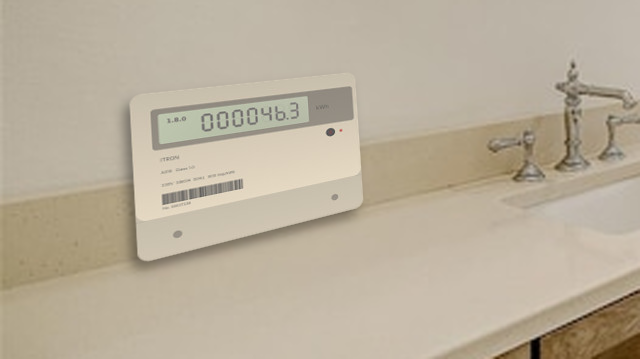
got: 46.3 kWh
